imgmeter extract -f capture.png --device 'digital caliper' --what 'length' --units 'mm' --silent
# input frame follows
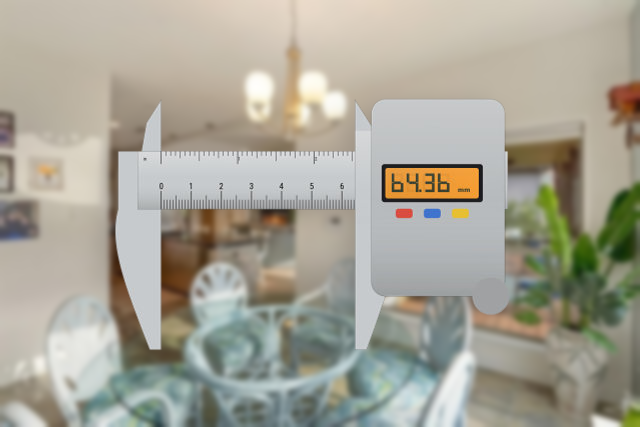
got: 64.36 mm
